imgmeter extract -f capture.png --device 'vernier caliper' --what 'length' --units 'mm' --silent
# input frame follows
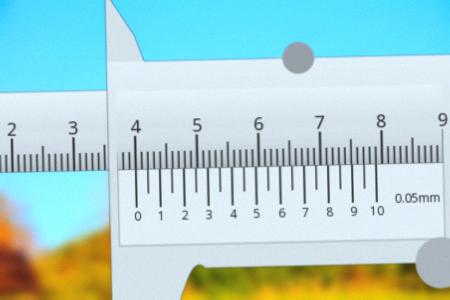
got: 40.0 mm
